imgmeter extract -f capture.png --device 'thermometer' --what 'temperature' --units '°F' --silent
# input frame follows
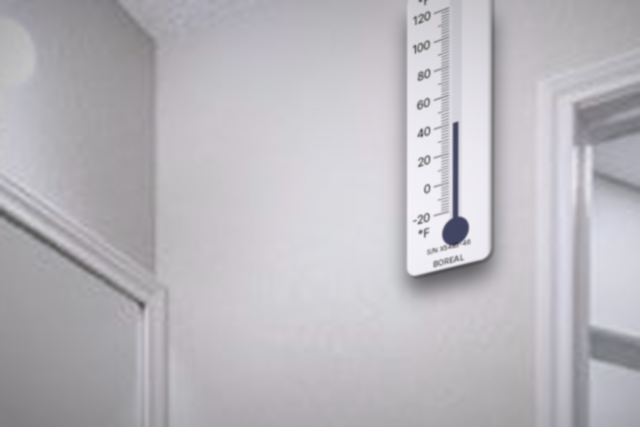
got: 40 °F
